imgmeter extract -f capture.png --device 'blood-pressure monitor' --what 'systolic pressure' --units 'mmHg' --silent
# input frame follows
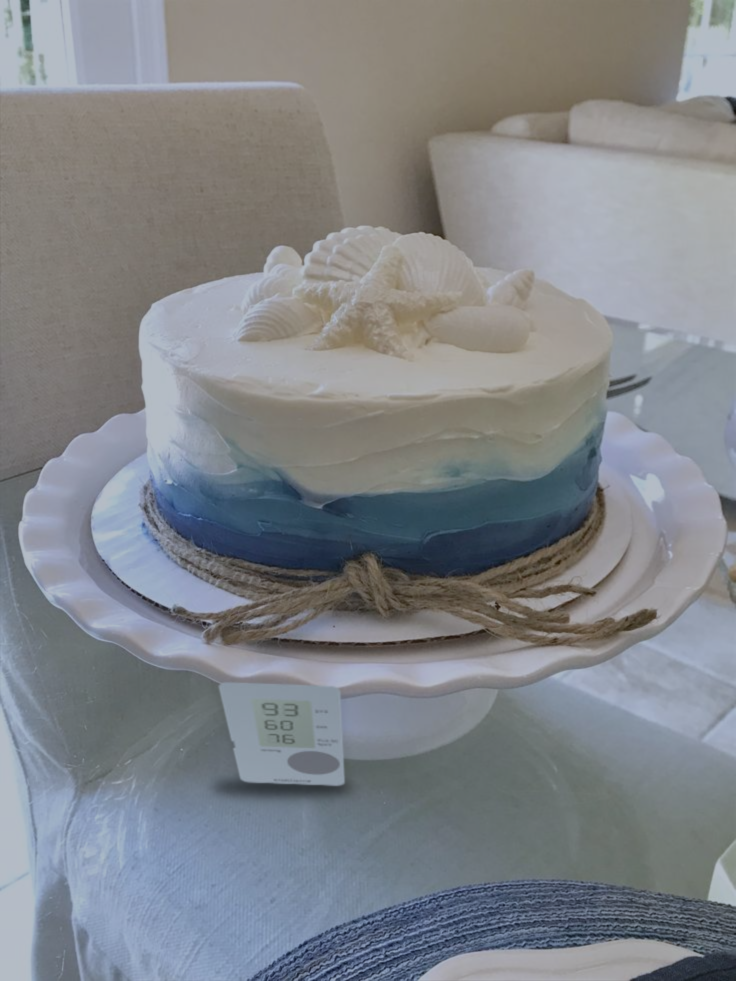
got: 93 mmHg
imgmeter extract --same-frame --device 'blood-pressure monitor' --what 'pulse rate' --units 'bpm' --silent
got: 76 bpm
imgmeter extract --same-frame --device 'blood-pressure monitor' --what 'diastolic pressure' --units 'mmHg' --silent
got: 60 mmHg
